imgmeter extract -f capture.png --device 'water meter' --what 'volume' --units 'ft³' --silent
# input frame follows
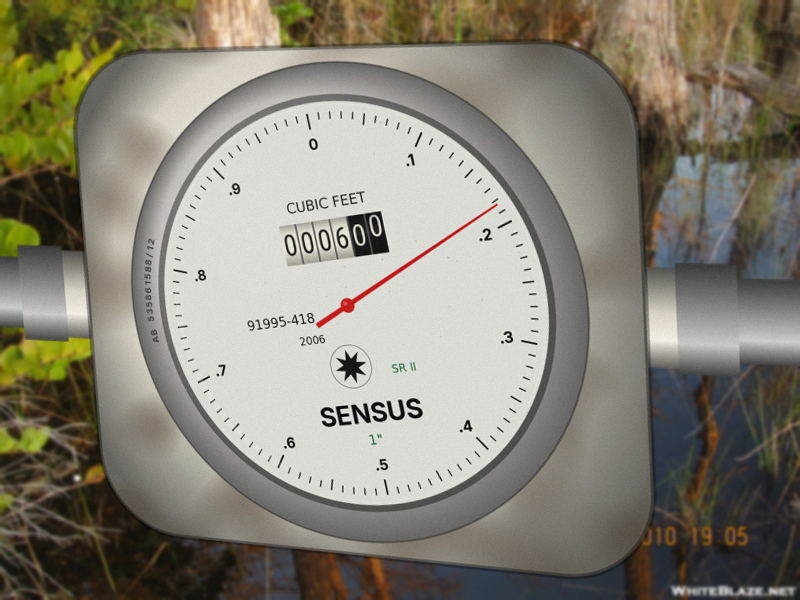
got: 600.18 ft³
